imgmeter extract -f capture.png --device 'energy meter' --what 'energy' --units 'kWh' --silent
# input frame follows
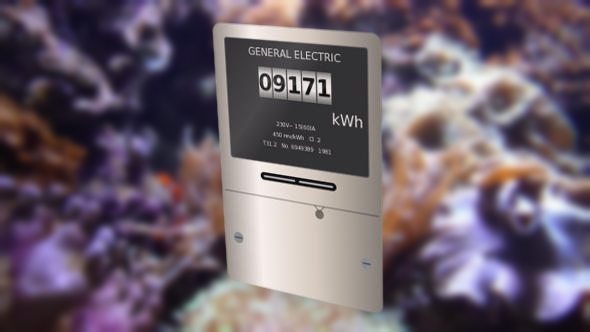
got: 9171 kWh
